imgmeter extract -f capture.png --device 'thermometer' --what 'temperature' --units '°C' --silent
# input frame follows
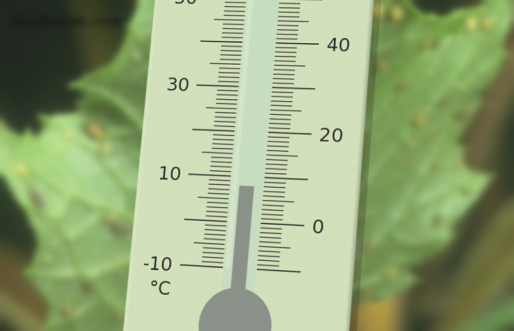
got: 8 °C
